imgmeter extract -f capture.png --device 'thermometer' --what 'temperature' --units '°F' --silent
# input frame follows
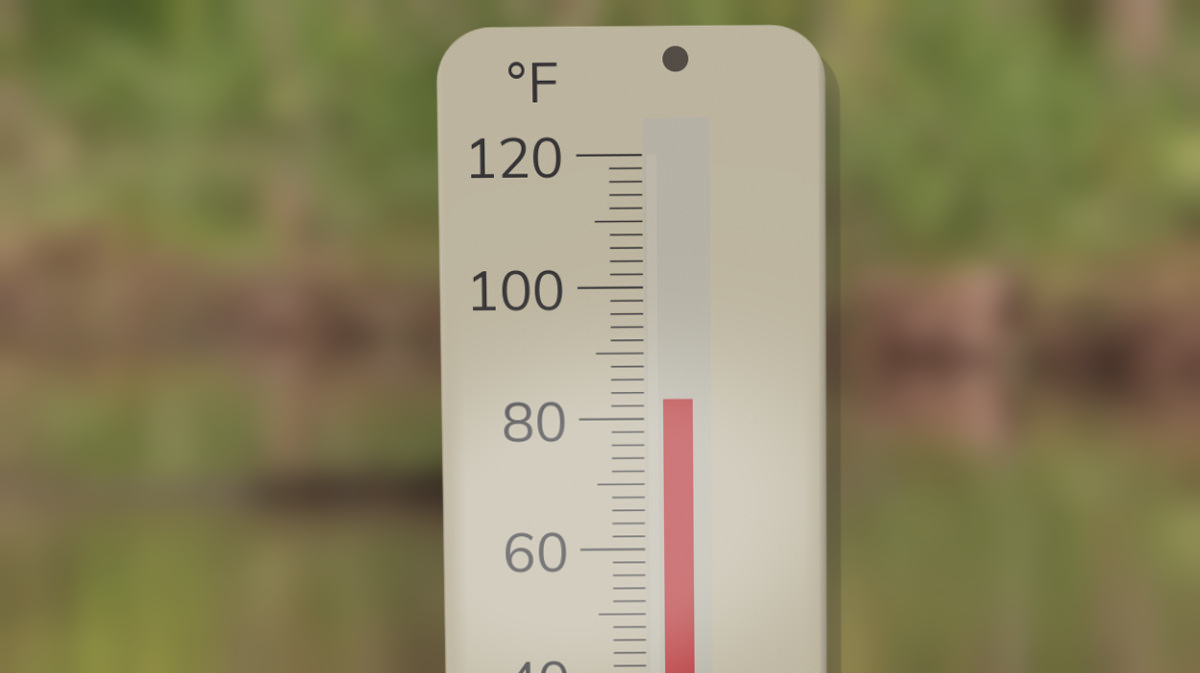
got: 83 °F
